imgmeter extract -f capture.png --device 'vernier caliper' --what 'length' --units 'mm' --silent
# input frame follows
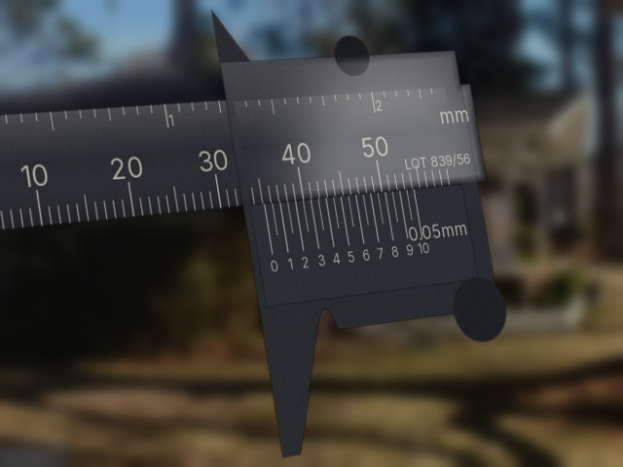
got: 35.2 mm
